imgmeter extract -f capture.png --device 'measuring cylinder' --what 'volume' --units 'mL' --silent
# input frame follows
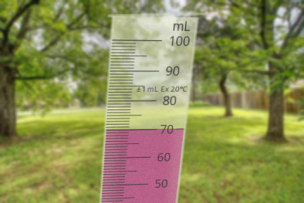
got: 70 mL
